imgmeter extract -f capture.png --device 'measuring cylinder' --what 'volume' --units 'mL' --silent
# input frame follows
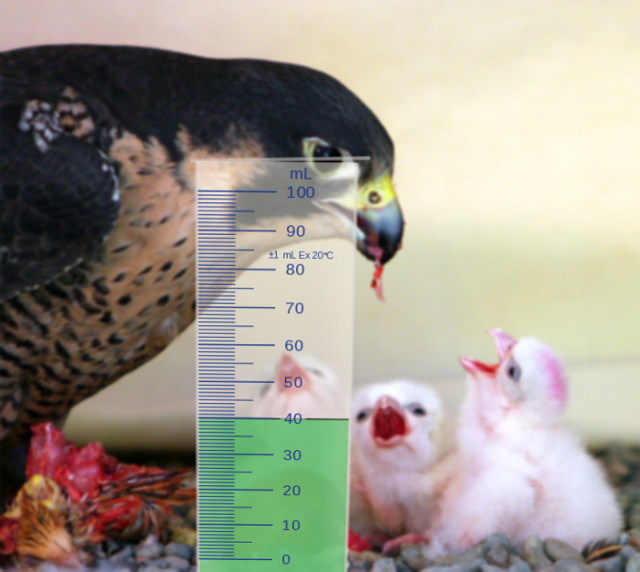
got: 40 mL
